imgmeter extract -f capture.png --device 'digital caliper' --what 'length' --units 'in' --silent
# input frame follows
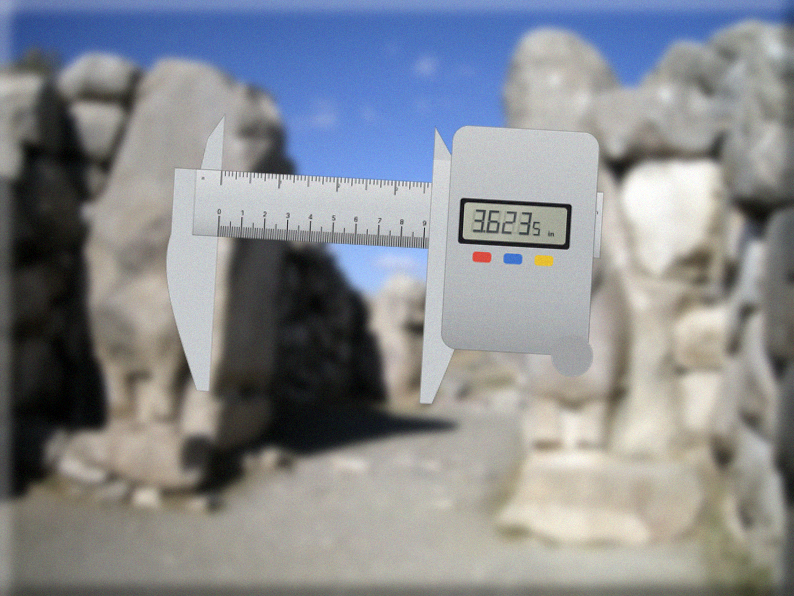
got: 3.6235 in
